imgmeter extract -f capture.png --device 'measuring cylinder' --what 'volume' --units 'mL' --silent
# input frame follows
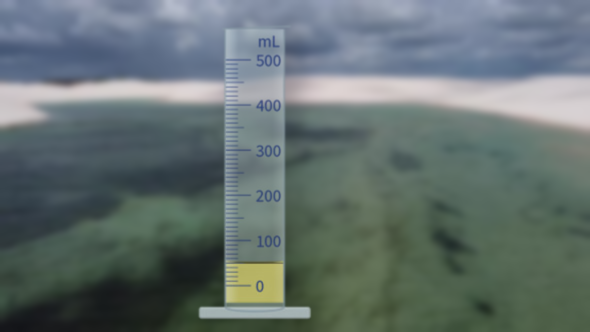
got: 50 mL
